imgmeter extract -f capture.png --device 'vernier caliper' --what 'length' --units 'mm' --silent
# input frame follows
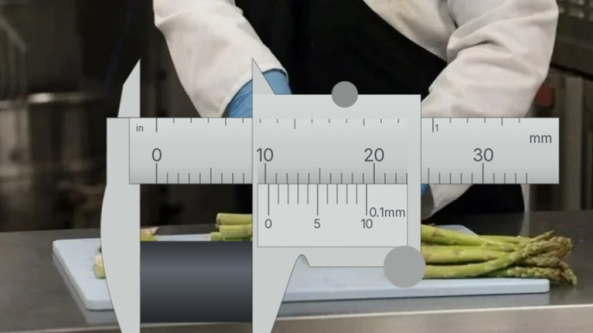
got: 10.3 mm
